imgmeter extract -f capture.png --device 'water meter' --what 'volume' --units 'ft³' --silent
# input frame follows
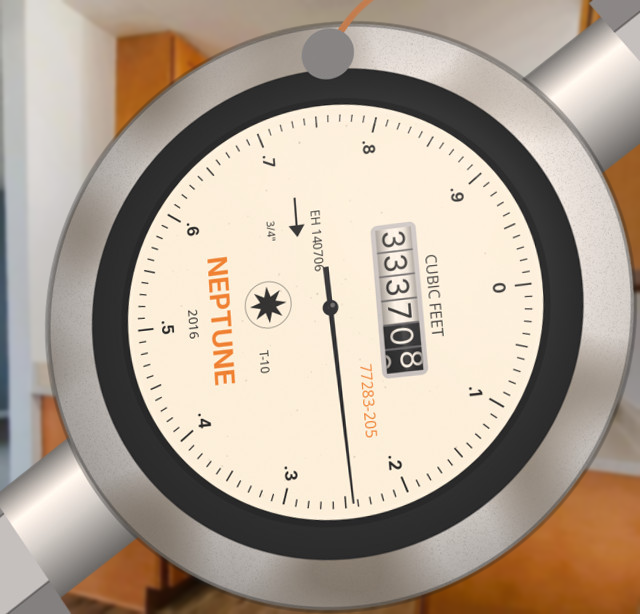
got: 333708.24 ft³
